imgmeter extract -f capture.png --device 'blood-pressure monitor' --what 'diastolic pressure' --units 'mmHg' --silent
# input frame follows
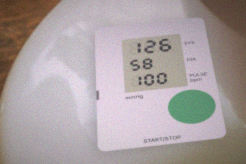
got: 58 mmHg
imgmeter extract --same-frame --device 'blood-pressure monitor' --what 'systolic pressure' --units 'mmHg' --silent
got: 126 mmHg
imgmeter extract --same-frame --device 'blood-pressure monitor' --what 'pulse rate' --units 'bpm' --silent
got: 100 bpm
